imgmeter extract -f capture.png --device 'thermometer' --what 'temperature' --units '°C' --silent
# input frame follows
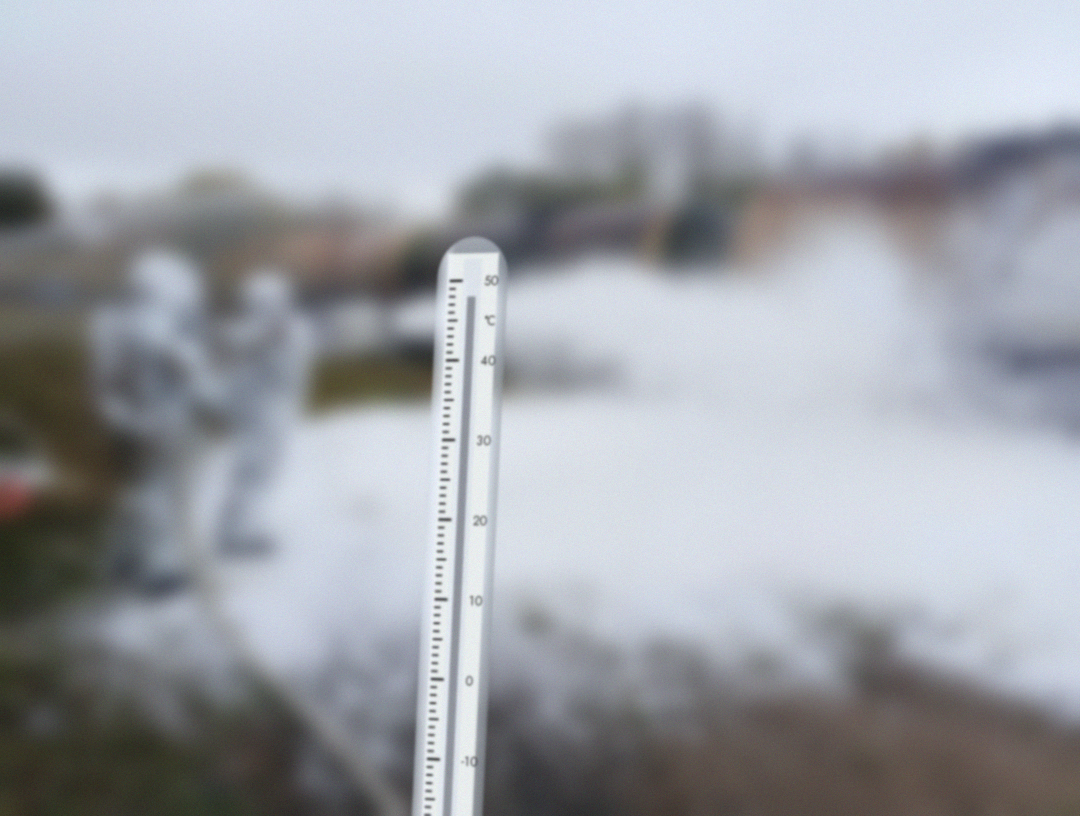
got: 48 °C
